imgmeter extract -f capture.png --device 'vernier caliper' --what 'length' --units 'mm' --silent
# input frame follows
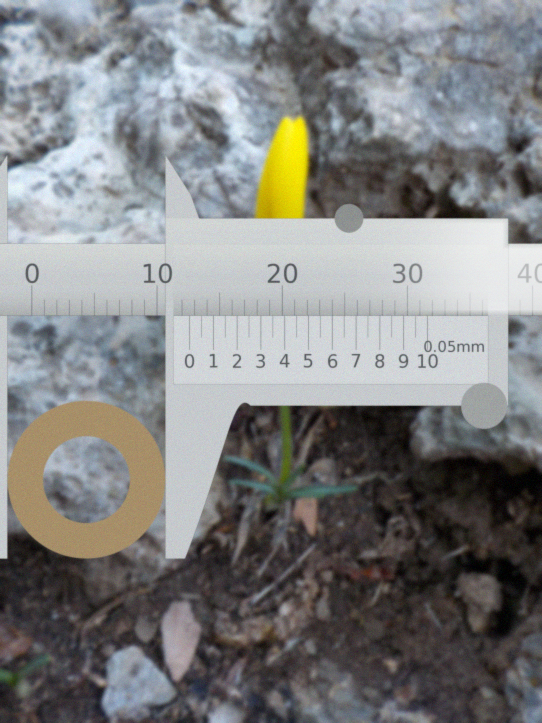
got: 12.6 mm
